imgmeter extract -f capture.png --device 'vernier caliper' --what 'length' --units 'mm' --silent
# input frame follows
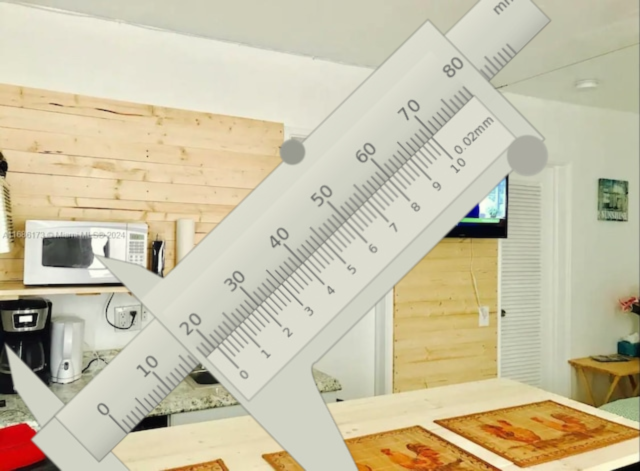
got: 20.5 mm
